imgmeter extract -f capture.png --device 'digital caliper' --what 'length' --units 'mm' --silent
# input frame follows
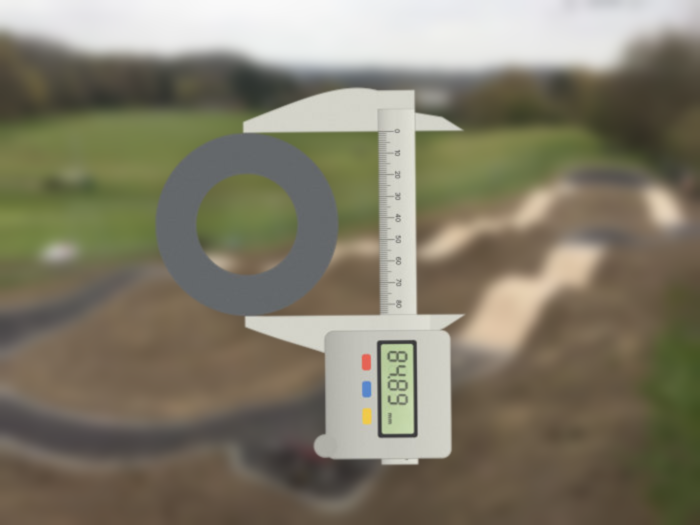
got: 84.89 mm
